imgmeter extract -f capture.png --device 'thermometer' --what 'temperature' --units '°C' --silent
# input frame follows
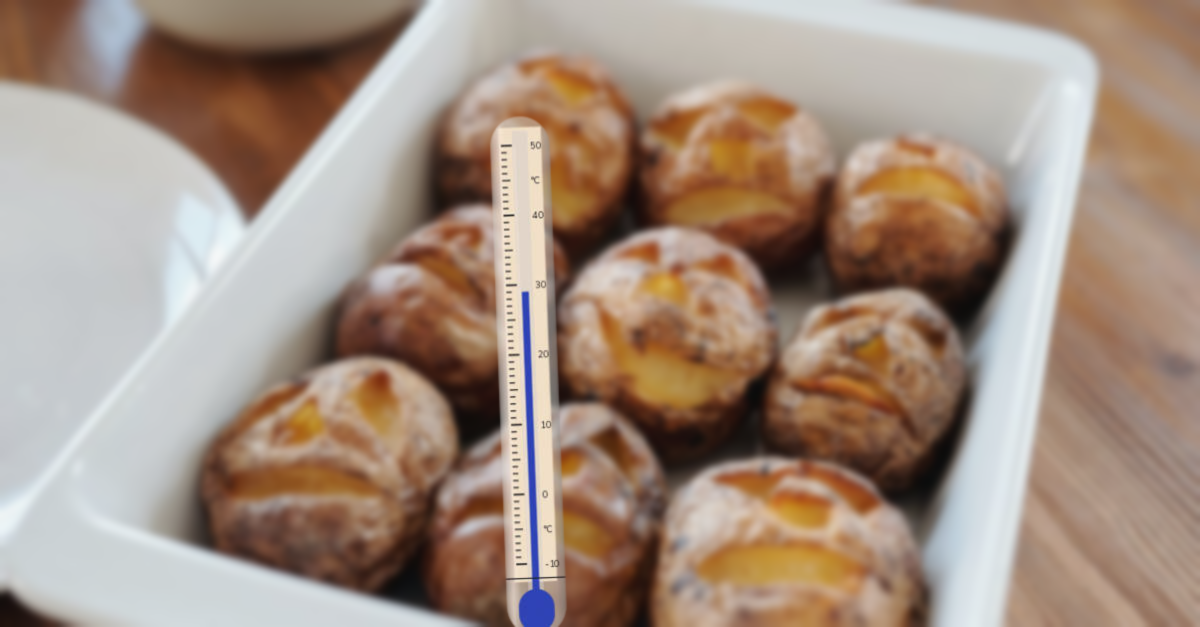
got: 29 °C
